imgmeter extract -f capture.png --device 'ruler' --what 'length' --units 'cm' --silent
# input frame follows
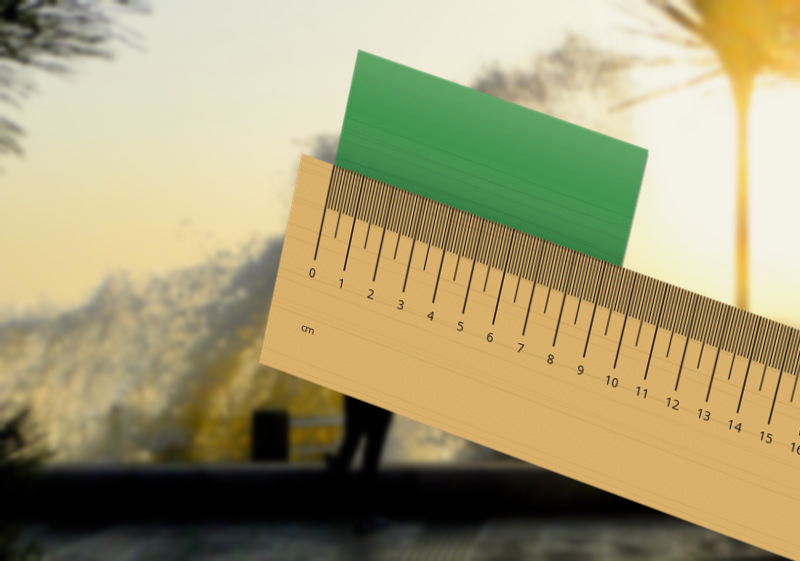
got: 9.5 cm
